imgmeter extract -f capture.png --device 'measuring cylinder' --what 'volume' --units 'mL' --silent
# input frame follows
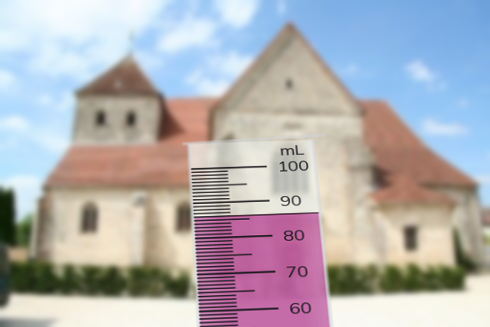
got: 86 mL
